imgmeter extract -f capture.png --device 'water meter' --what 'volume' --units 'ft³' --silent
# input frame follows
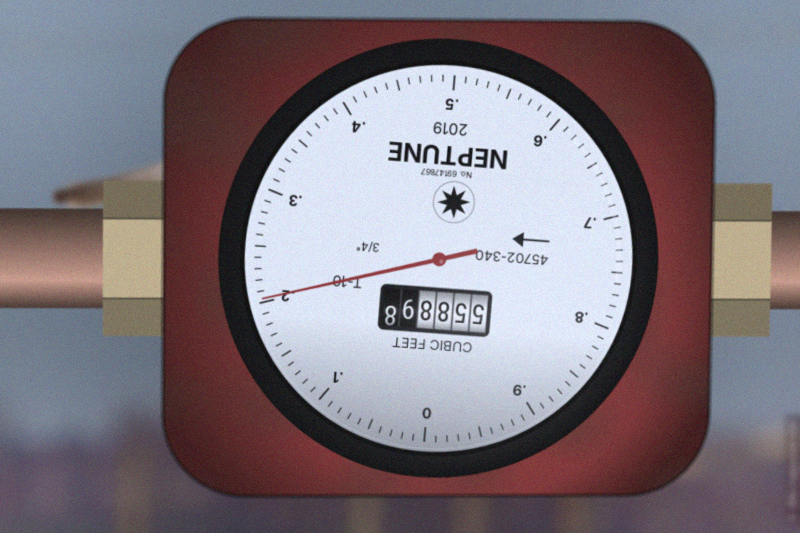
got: 558898.20 ft³
